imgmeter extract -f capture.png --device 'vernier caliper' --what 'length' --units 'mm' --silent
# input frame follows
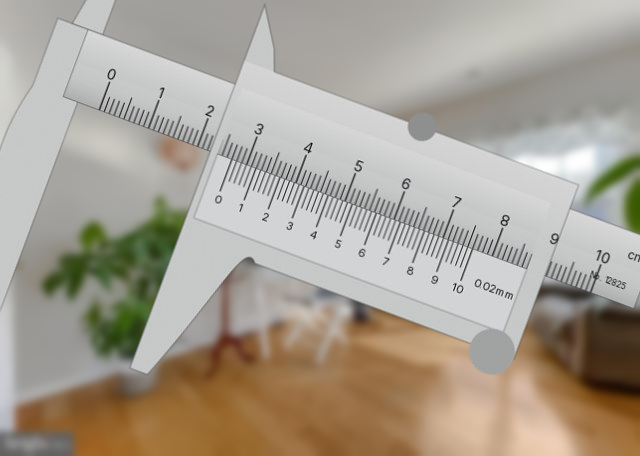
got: 27.0 mm
